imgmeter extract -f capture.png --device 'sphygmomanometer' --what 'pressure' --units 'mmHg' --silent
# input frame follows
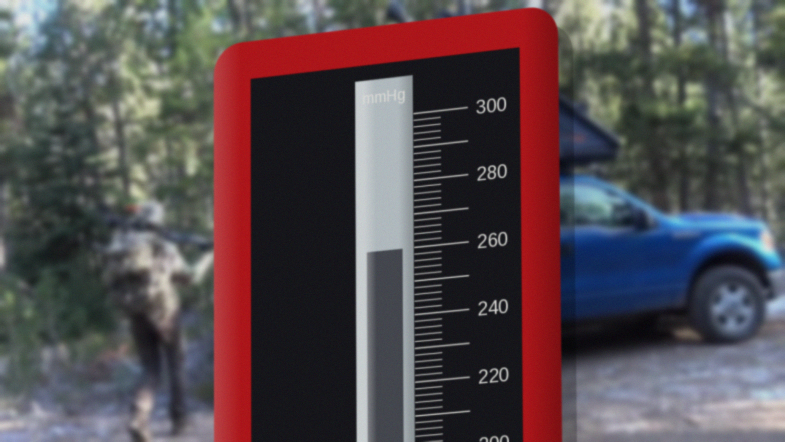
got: 260 mmHg
